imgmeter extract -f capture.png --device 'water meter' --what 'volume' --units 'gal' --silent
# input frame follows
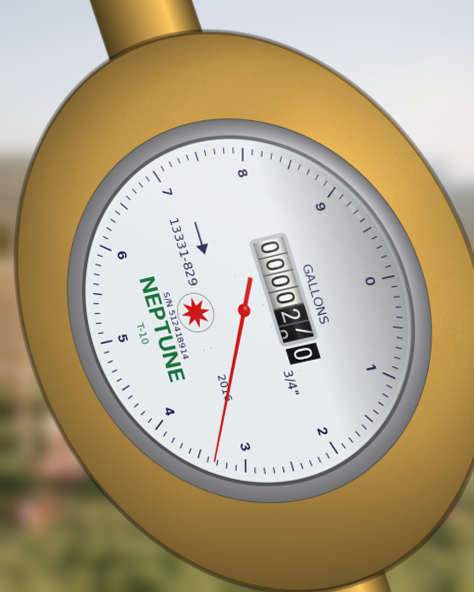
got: 273.3 gal
